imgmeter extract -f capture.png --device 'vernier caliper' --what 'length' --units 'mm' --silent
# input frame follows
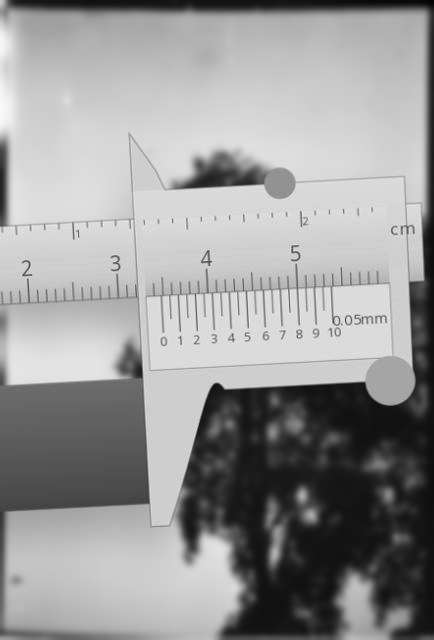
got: 34.8 mm
